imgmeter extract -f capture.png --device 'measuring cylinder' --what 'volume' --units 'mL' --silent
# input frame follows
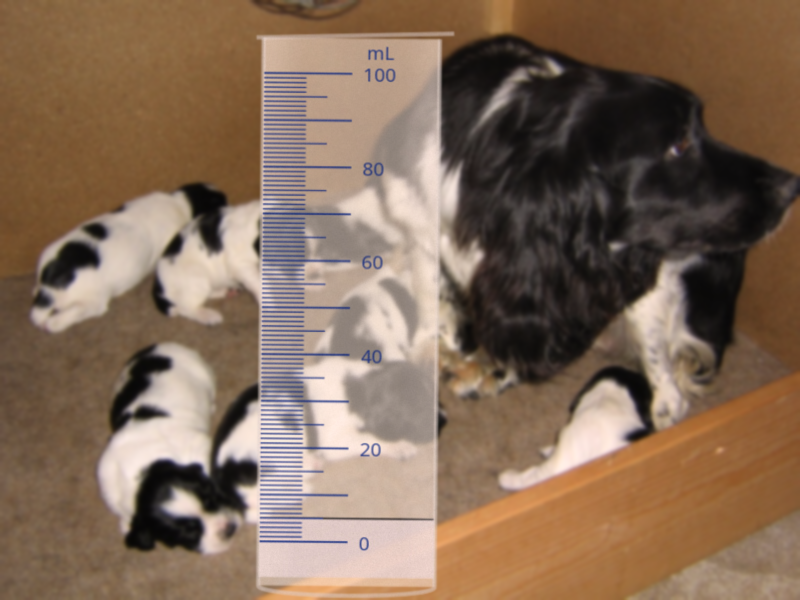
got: 5 mL
